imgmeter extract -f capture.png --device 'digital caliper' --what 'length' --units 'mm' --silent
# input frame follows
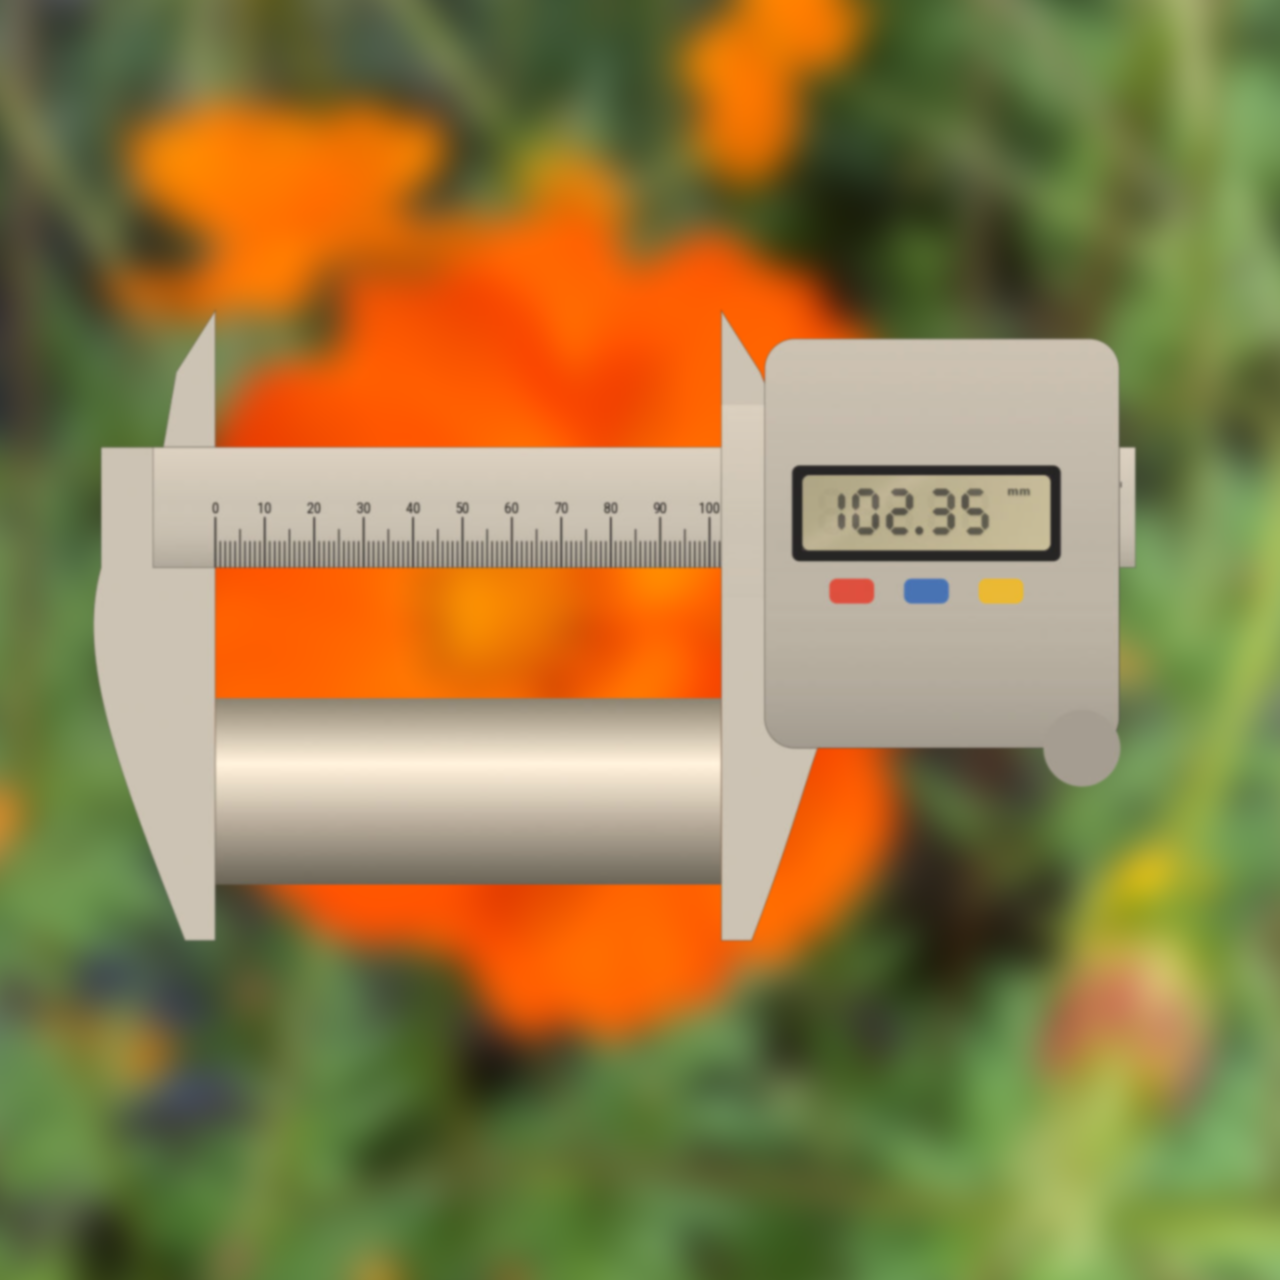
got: 102.35 mm
